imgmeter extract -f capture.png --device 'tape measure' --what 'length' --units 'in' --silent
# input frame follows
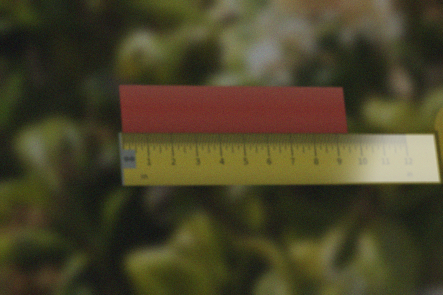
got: 9.5 in
